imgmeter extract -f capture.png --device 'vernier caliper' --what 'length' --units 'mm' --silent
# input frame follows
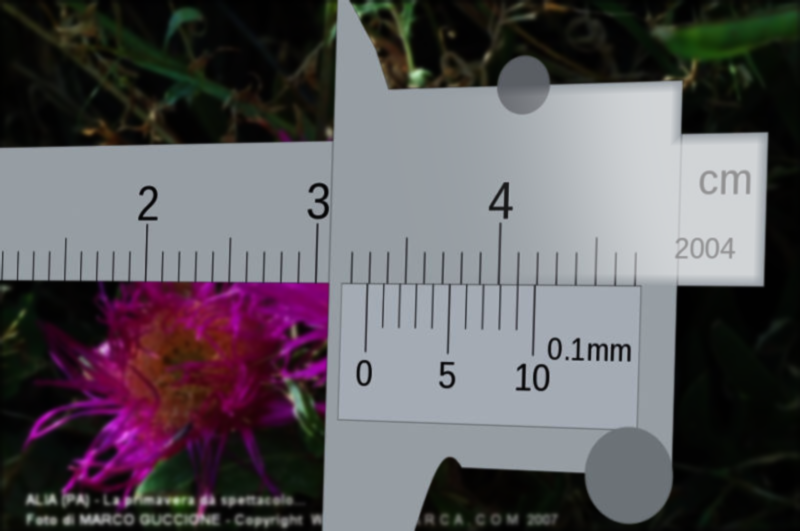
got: 32.9 mm
